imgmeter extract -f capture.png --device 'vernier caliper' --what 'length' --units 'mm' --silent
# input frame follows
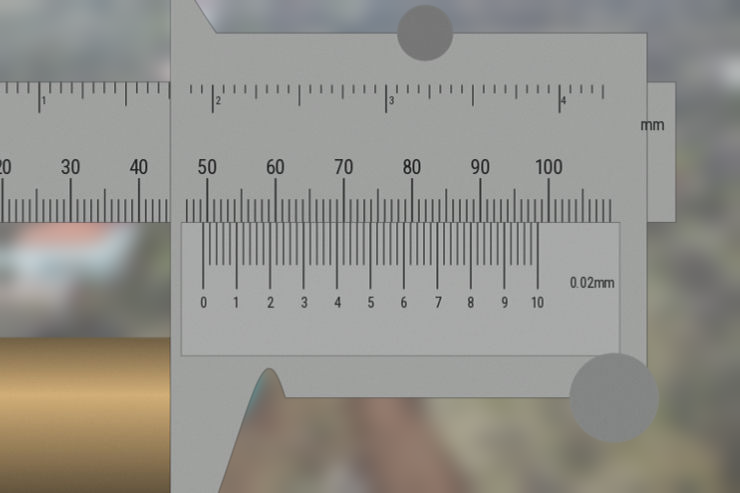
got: 49.4 mm
